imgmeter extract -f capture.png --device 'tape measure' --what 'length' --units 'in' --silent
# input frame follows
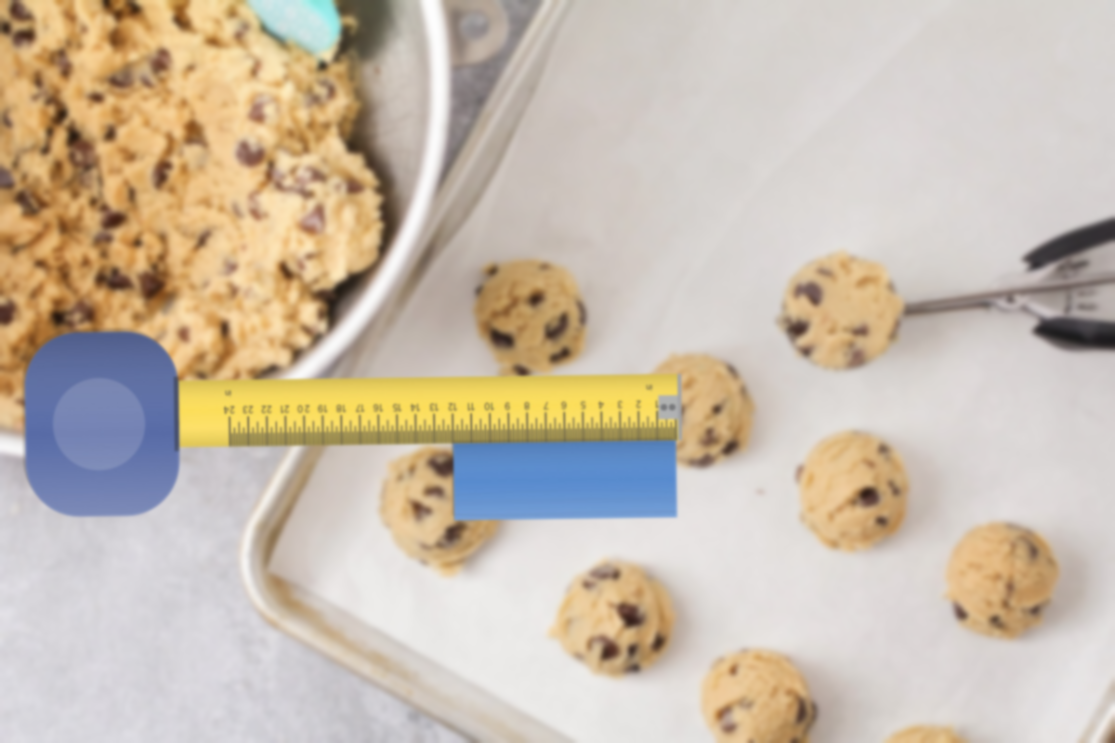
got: 12 in
